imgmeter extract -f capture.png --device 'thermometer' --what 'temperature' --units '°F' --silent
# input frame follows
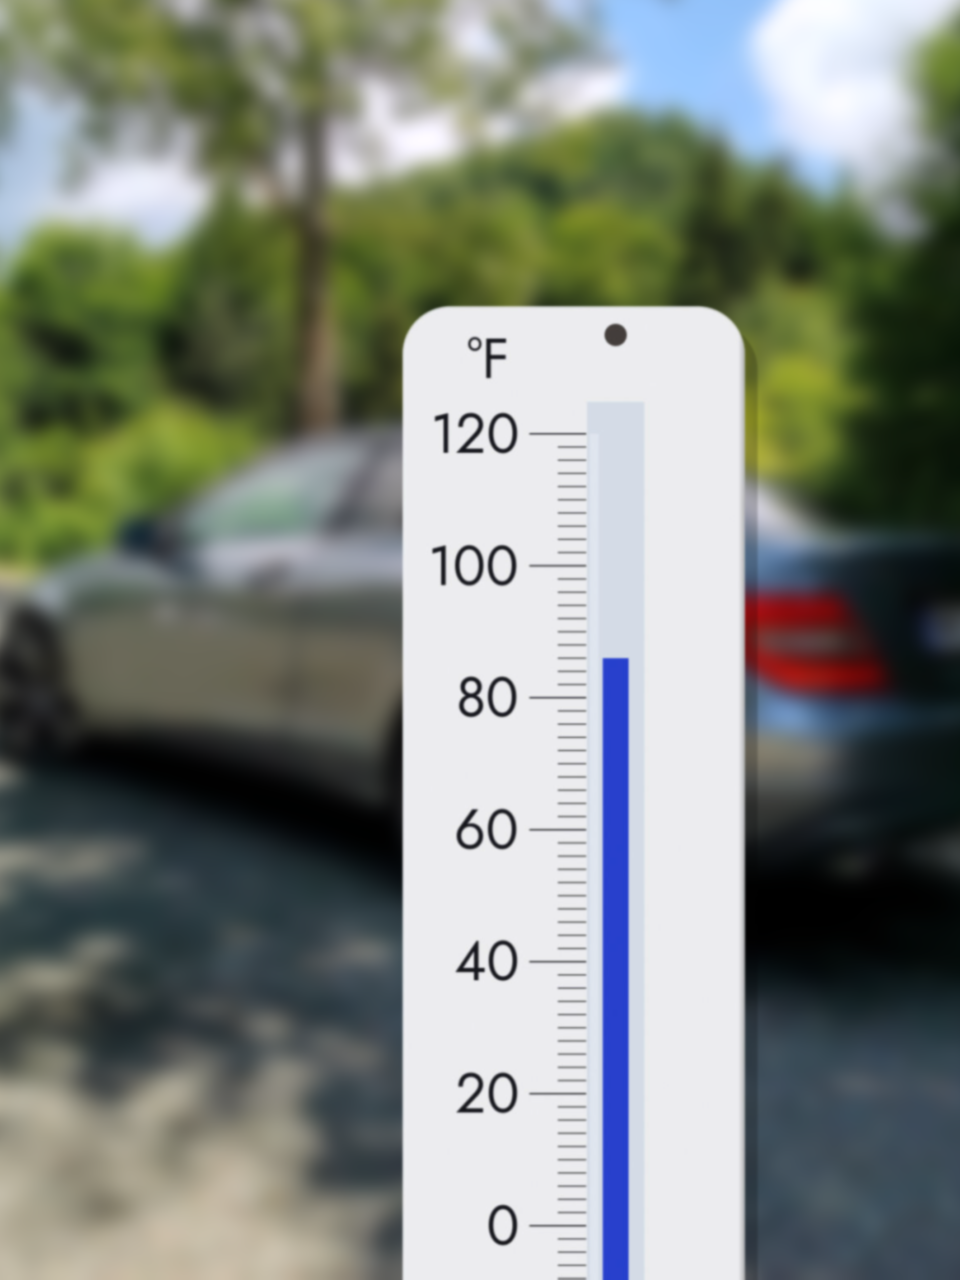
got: 86 °F
